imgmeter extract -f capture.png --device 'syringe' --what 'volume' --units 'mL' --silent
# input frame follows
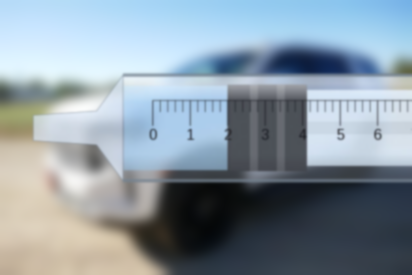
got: 2 mL
